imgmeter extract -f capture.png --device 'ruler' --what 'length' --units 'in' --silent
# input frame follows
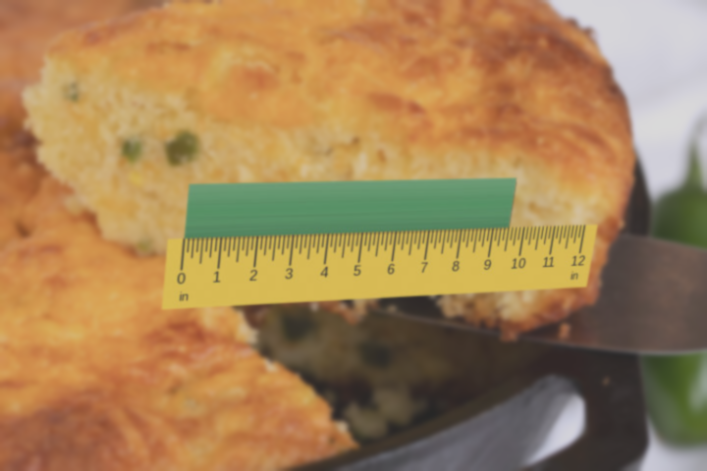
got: 9.5 in
